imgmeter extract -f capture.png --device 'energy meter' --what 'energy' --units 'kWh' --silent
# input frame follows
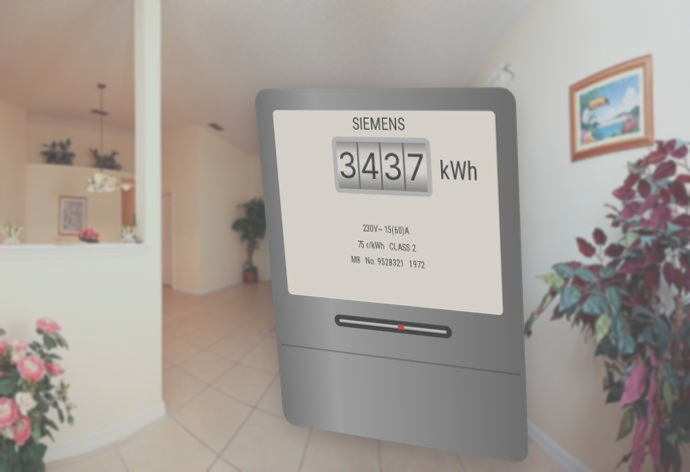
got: 3437 kWh
